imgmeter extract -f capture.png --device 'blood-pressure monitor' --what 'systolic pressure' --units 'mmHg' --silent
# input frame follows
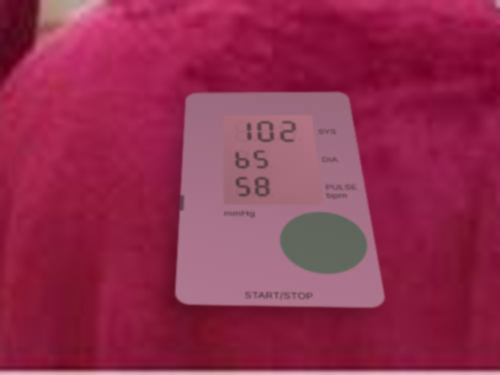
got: 102 mmHg
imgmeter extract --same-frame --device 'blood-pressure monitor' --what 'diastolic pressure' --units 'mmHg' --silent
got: 65 mmHg
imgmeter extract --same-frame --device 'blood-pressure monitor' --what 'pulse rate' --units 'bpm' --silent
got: 58 bpm
